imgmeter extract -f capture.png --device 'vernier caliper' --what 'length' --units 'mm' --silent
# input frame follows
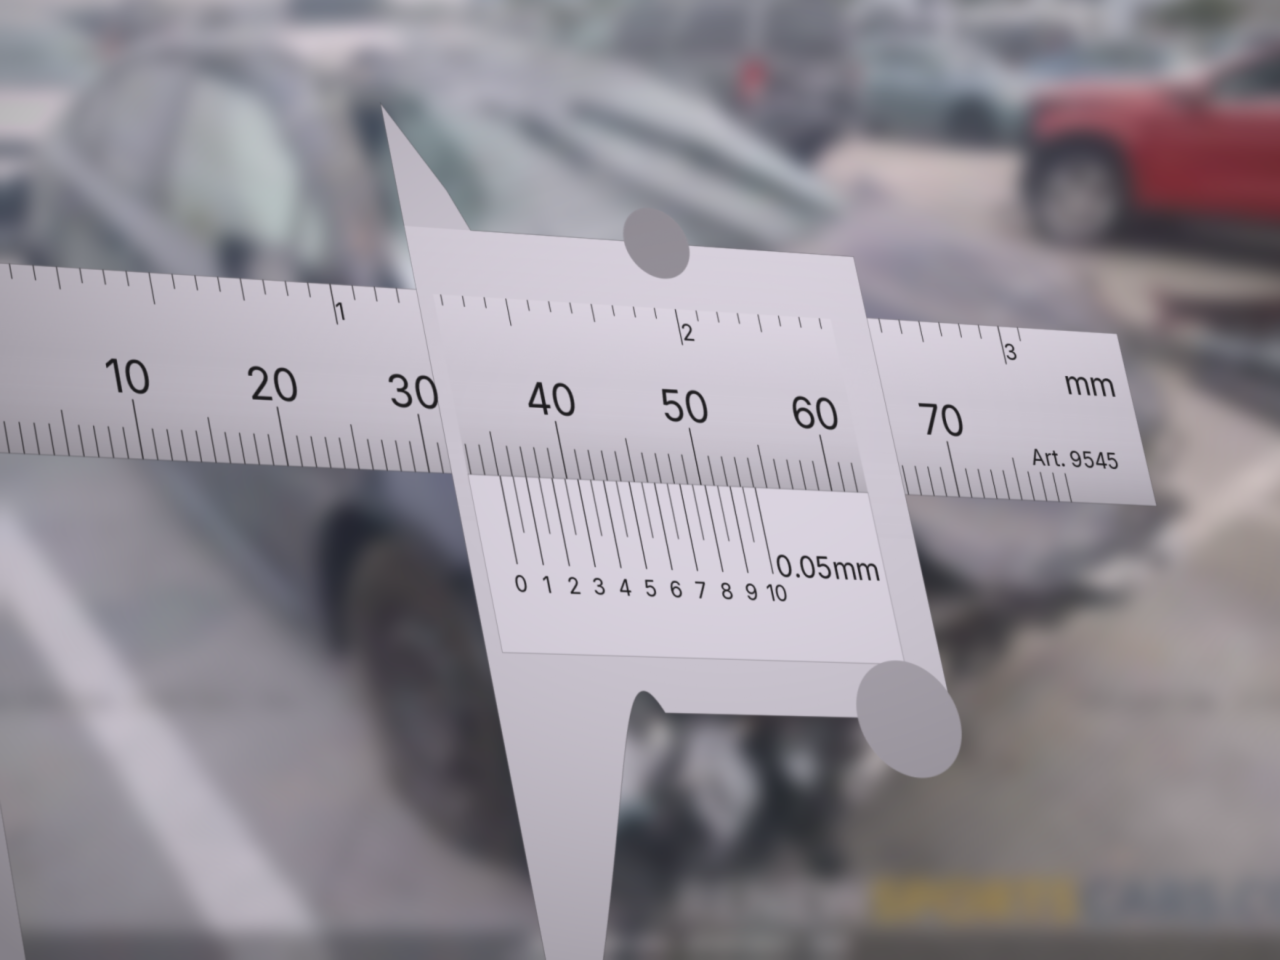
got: 35.1 mm
